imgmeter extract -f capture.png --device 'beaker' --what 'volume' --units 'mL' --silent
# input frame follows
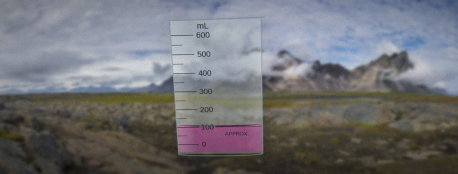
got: 100 mL
